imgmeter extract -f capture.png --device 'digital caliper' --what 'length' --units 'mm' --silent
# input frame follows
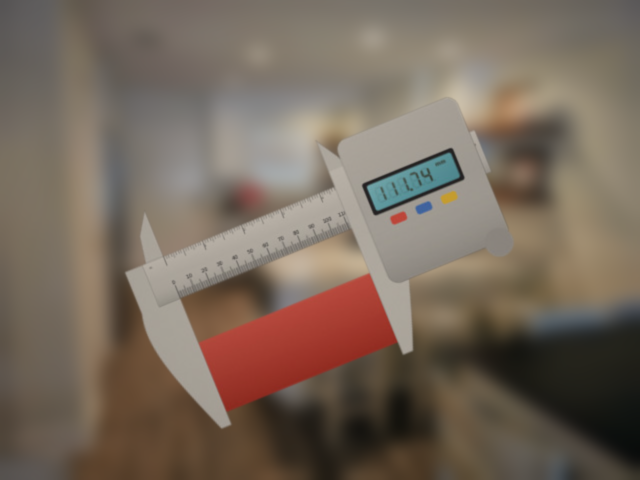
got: 111.74 mm
